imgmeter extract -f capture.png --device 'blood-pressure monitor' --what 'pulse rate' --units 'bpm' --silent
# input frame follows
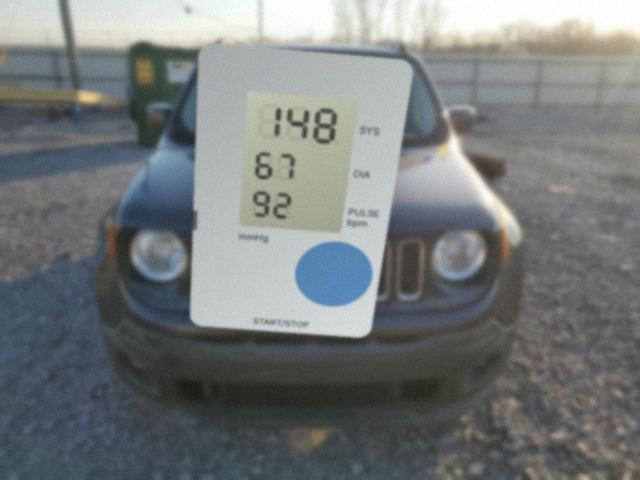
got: 92 bpm
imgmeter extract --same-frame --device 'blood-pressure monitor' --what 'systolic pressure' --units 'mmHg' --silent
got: 148 mmHg
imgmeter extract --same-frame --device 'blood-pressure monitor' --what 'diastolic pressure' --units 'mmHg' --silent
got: 67 mmHg
